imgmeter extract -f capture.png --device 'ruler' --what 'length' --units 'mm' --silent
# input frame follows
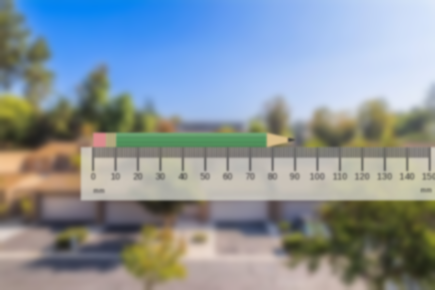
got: 90 mm
